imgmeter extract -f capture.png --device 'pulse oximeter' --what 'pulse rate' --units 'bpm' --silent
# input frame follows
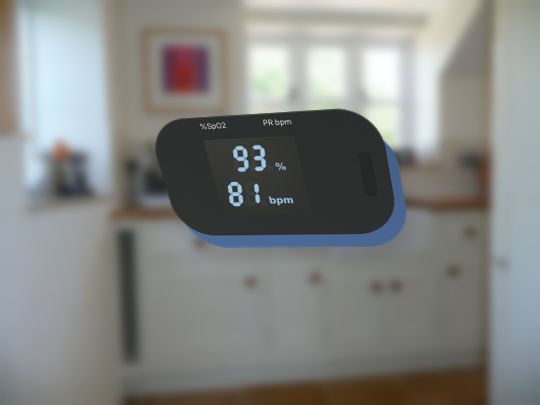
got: 81 bpm
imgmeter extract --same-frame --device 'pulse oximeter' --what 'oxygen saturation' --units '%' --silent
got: 93 %
